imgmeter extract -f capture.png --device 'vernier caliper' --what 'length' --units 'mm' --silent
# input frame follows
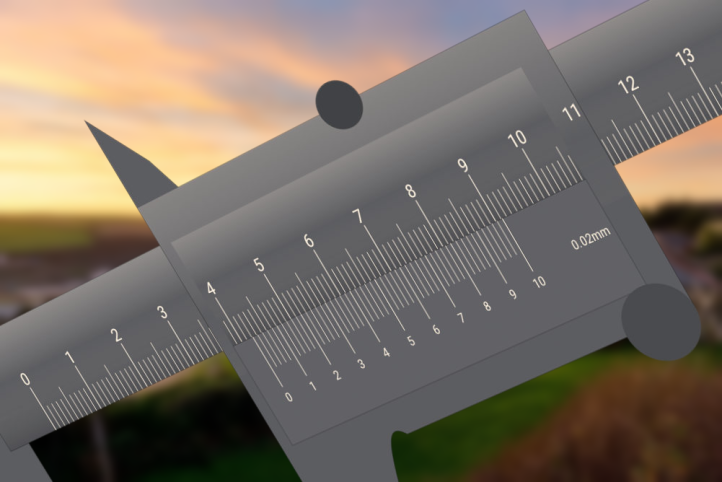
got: 42.2 mm
